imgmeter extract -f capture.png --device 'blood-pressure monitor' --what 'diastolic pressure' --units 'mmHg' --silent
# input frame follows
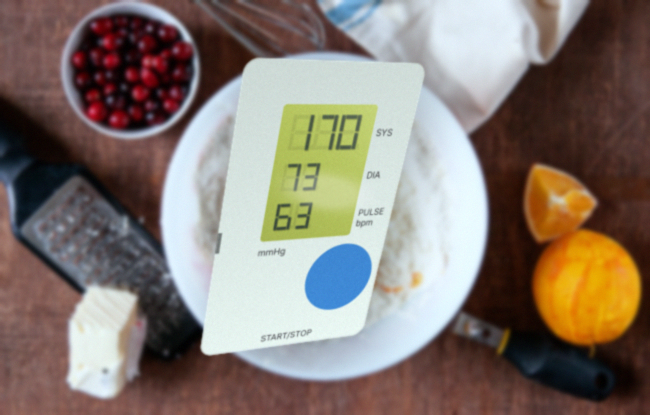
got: 73 mmHg
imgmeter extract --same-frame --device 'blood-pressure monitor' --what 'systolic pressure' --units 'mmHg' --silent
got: 170 mmHg
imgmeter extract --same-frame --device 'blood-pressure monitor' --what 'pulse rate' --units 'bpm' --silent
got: 63 bpm
